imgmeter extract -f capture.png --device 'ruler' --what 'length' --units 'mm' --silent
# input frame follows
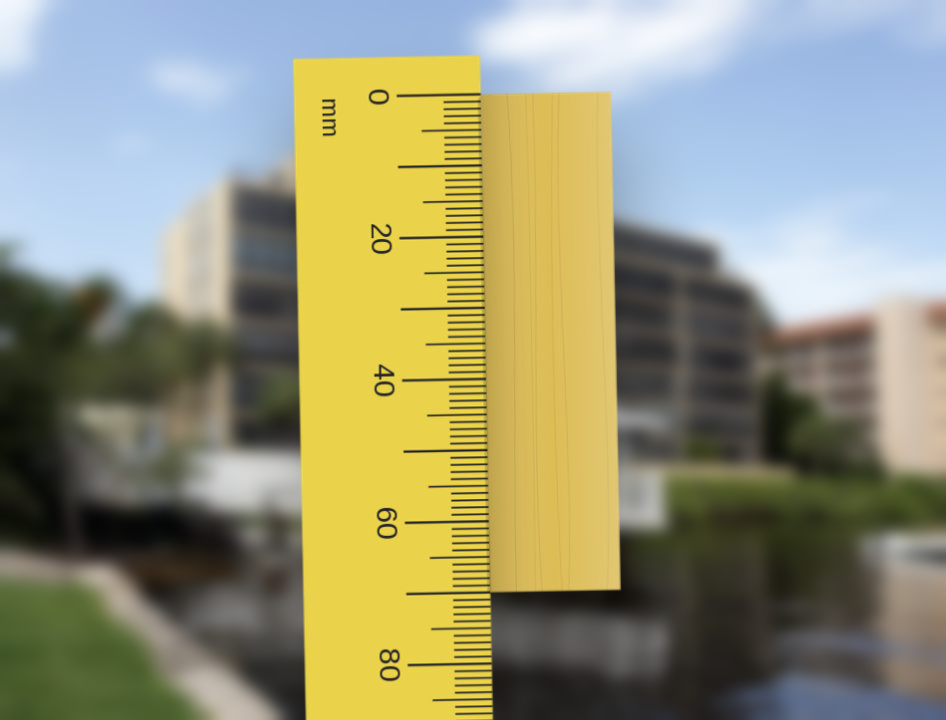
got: 70 mm
